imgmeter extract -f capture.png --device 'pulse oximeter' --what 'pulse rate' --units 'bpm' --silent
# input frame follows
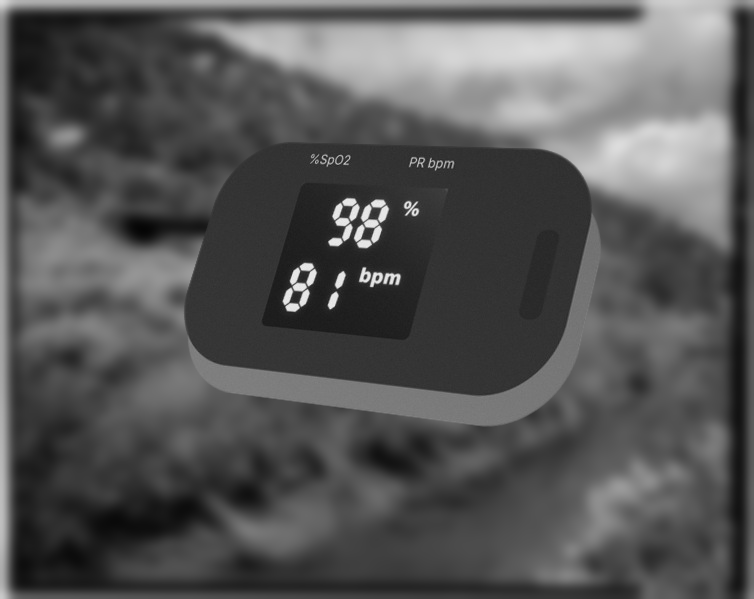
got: 81 bpm
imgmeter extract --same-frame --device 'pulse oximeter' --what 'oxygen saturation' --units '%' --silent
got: 98 %
